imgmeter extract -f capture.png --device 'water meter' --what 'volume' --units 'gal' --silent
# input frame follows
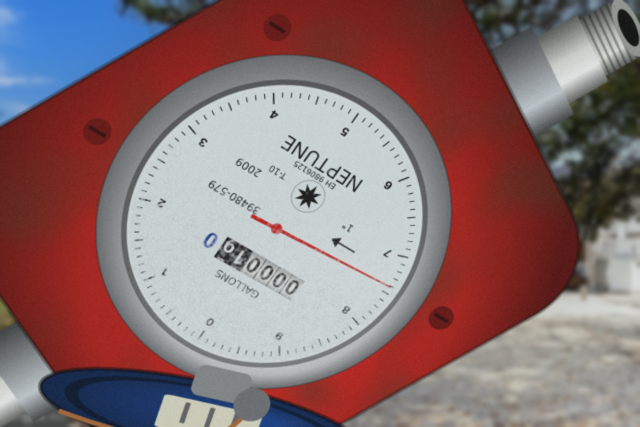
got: 187.4 gal
